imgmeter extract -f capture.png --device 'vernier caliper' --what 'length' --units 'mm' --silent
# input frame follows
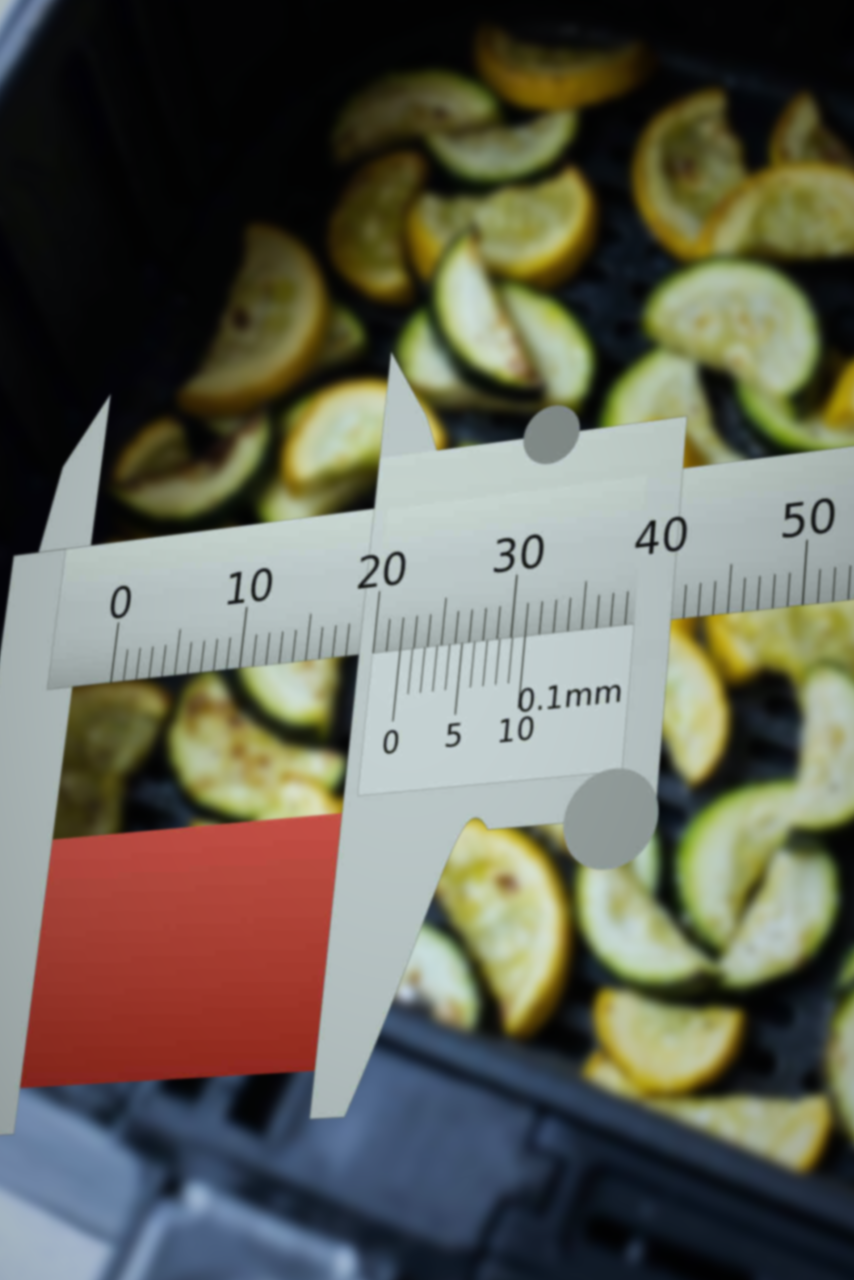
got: 22.0 mm
